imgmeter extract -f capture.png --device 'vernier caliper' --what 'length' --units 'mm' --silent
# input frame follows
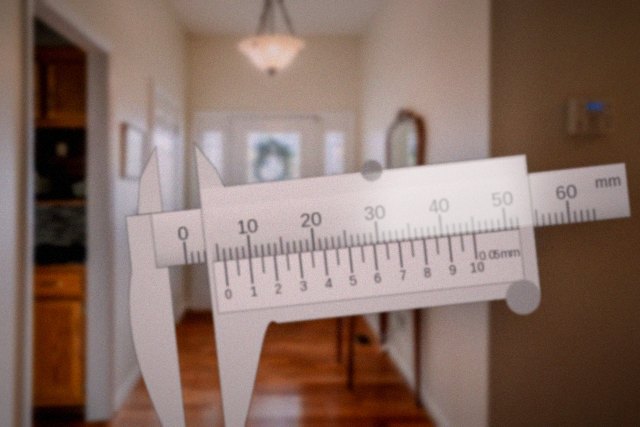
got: 6.0 mm
